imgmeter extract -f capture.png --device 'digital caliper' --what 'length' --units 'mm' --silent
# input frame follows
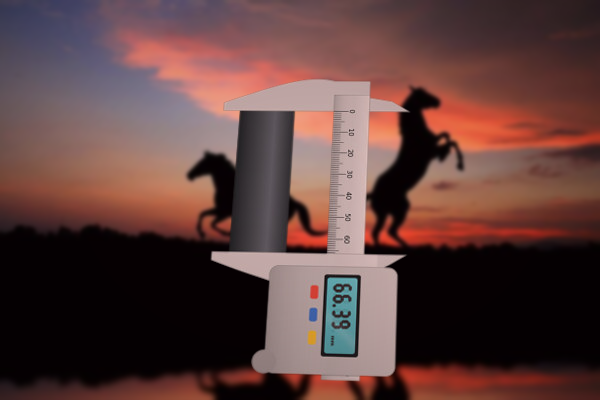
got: 66.39 mm
